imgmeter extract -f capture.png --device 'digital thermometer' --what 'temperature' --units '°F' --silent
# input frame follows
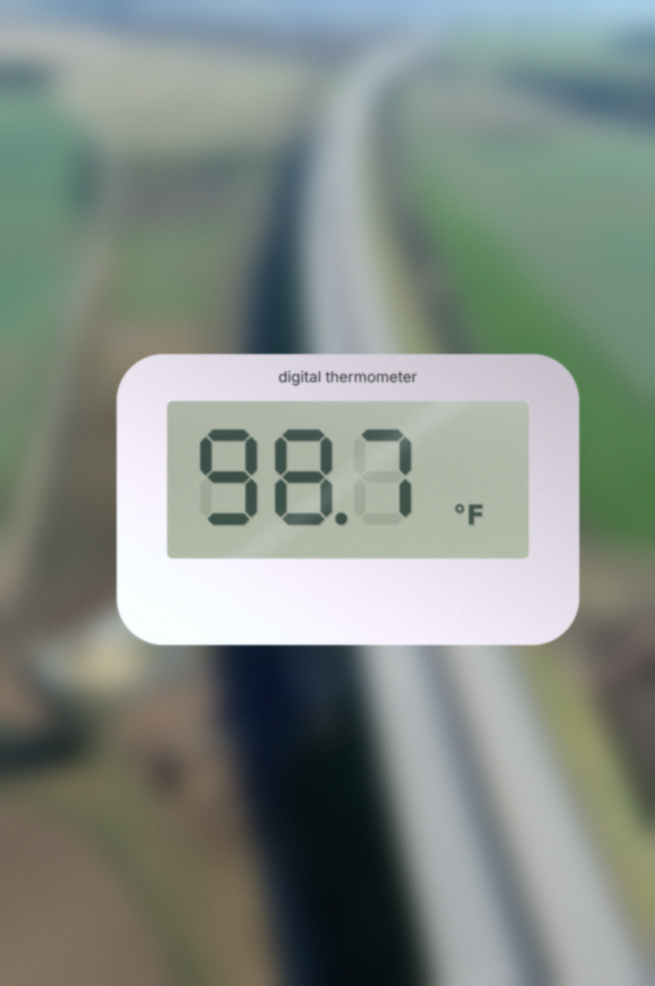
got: 98.7 °F
